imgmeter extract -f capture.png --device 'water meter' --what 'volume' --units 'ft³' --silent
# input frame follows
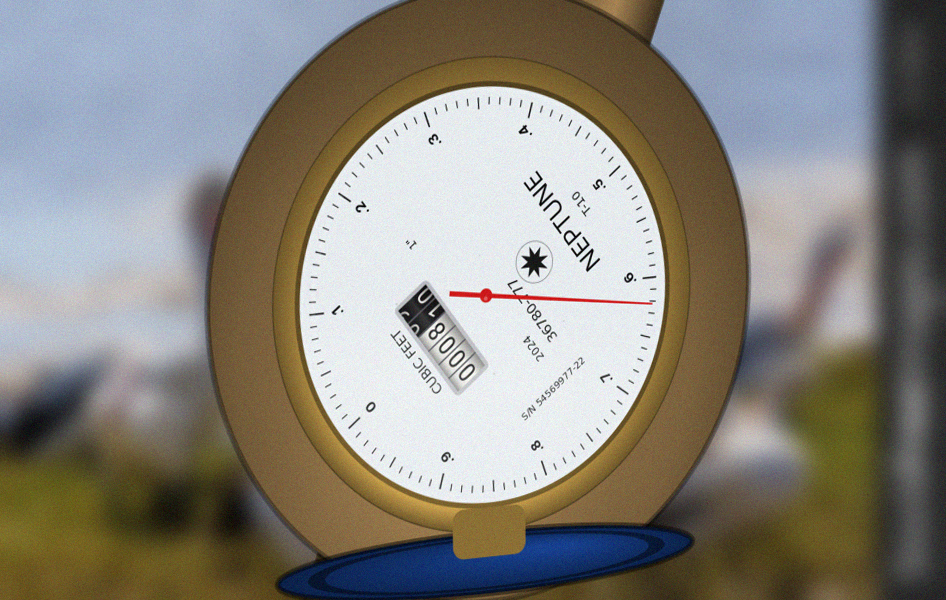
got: 809.62 ft³
